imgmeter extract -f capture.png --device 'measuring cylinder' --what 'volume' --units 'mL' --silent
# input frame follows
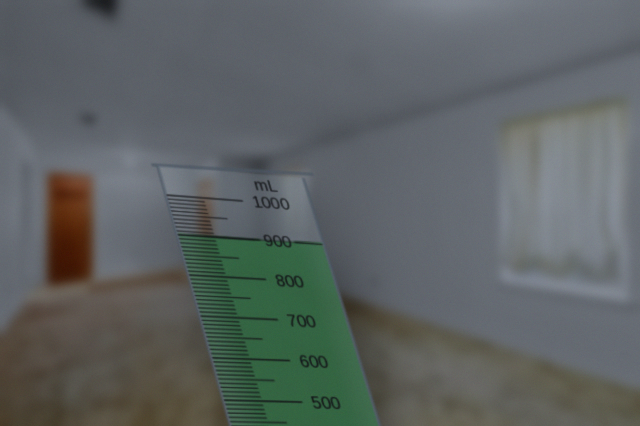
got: 900 mL
